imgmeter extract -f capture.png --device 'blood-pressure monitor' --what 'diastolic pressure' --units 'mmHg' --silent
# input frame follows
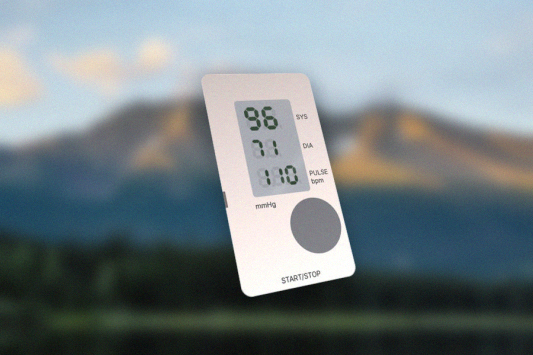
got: 71 mmHg
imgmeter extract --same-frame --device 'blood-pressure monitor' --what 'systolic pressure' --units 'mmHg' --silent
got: 96 mmHg
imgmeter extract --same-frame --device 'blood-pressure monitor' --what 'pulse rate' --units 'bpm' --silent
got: 110 bpm
